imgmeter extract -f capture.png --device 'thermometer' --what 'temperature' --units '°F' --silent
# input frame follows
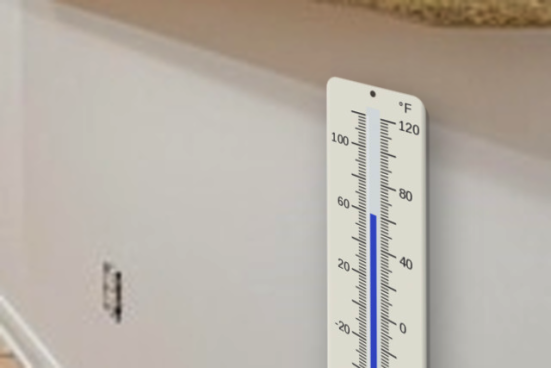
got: 60 °F
